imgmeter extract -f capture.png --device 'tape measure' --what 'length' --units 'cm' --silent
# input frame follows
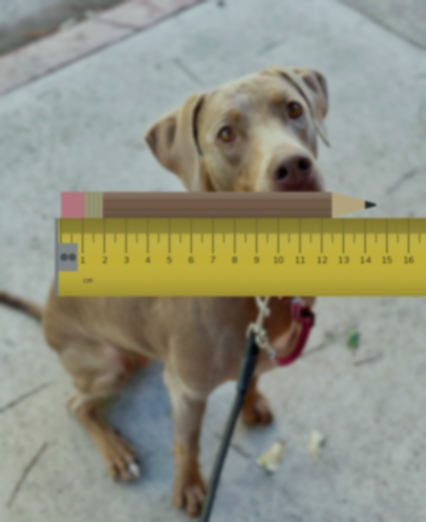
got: 14.5 cm
